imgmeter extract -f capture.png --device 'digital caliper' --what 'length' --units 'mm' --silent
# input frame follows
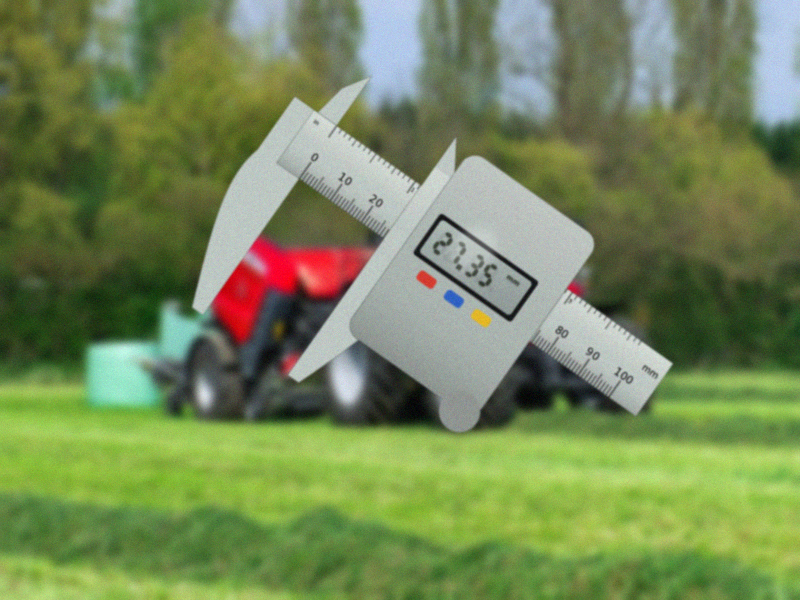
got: 27.35 mm
